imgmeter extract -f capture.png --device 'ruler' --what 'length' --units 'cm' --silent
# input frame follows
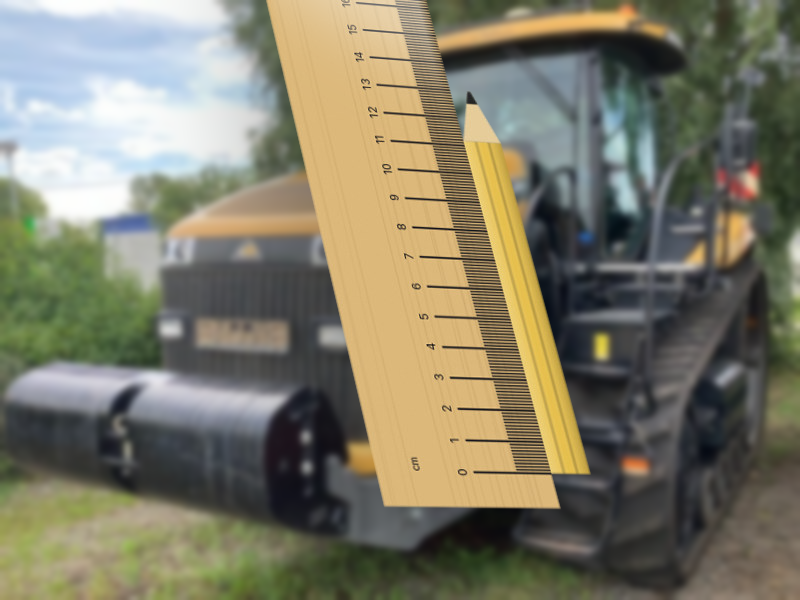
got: 13 cm
